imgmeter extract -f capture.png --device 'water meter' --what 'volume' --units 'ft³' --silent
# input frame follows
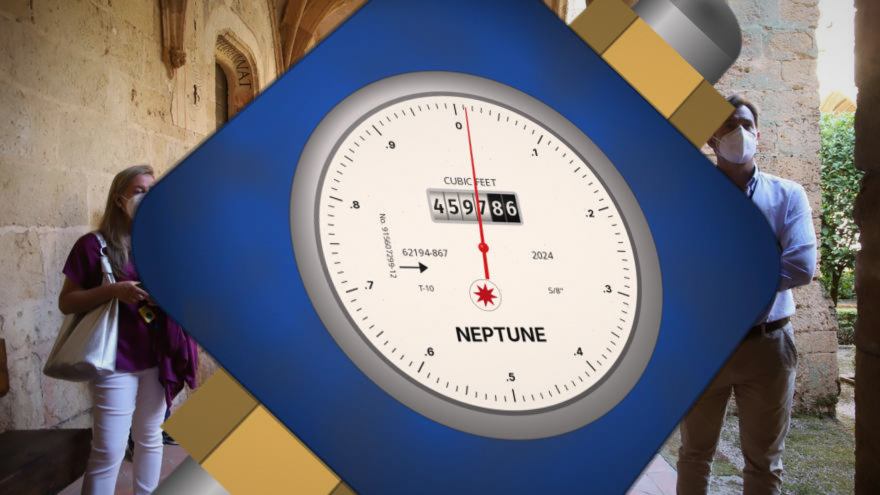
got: 459786.01 ft³
